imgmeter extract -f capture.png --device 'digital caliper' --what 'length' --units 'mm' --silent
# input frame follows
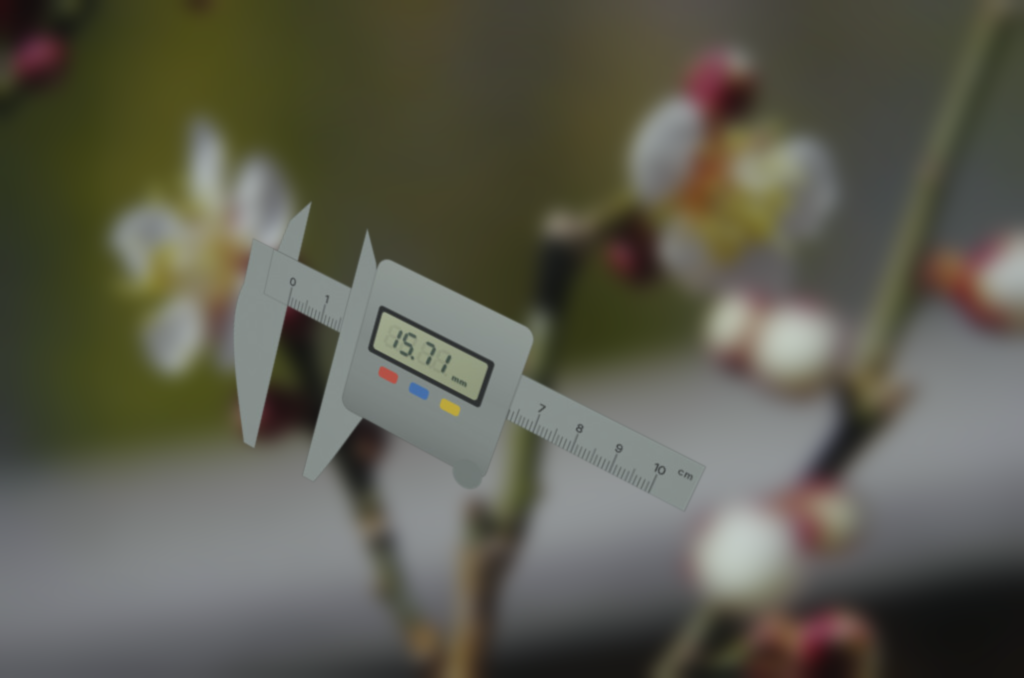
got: 15.71 mm
